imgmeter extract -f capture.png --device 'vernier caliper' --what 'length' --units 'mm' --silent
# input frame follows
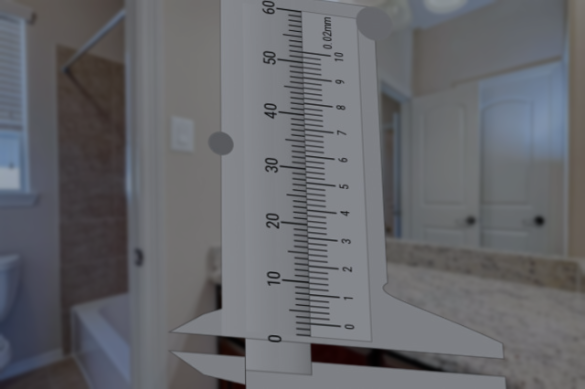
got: 3.0 mm
